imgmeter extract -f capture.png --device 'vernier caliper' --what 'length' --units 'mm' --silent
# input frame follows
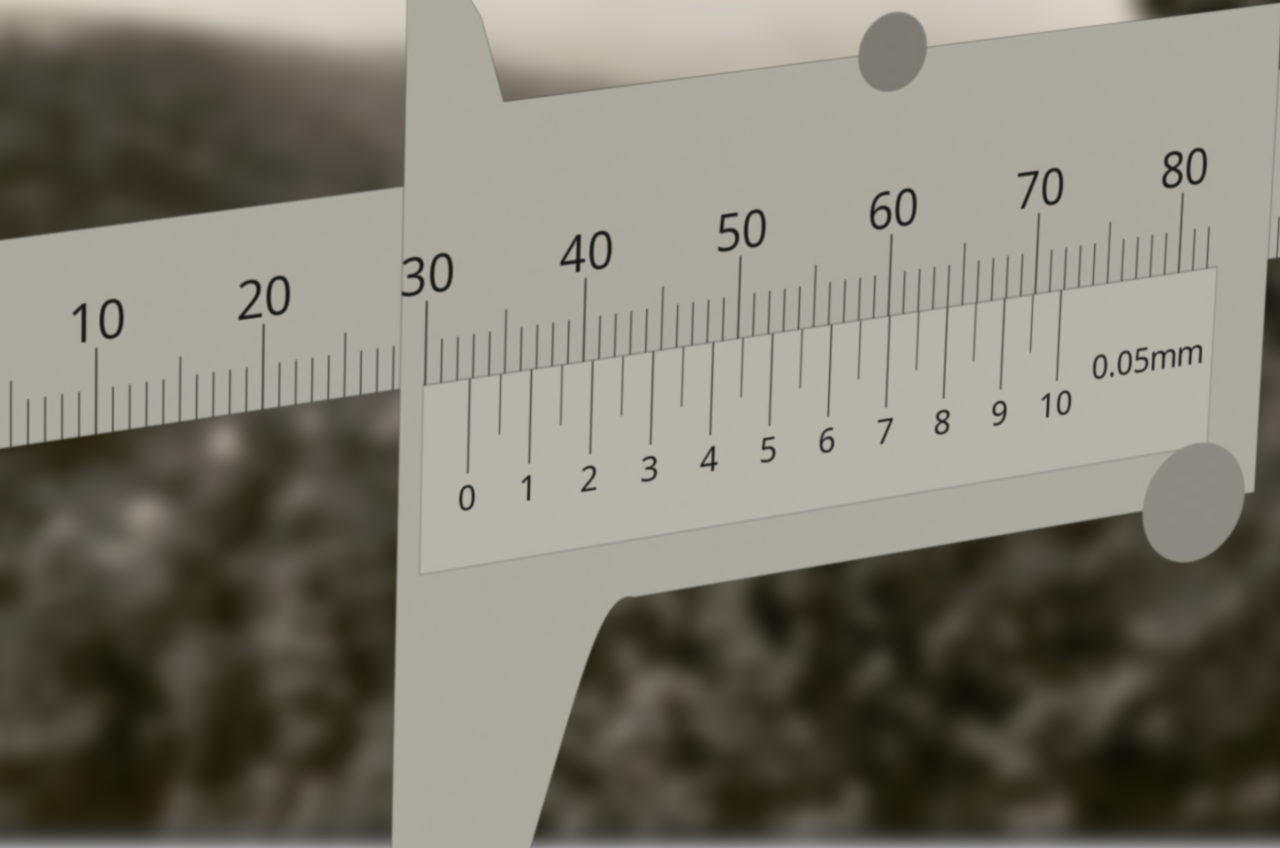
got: 32.8 mm
